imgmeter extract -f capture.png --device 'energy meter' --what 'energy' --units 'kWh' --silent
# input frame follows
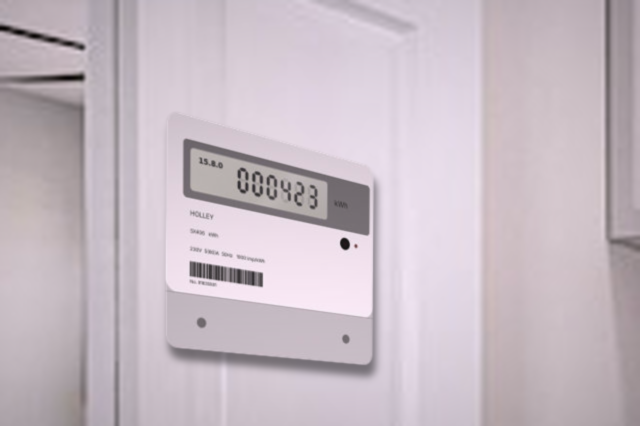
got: 423 kWh
